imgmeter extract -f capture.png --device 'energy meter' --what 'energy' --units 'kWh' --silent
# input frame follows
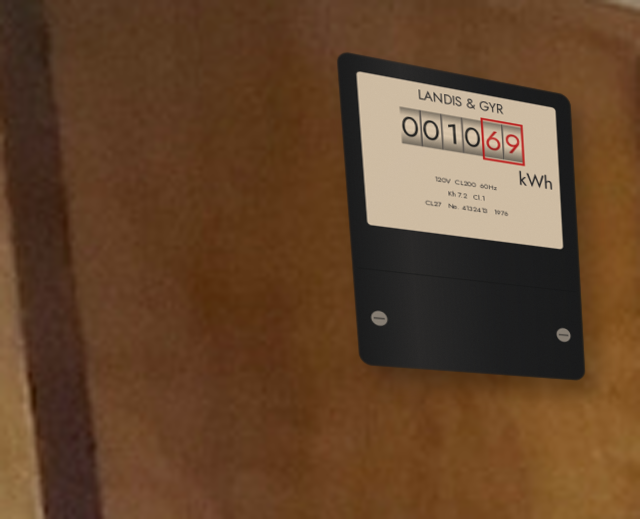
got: 10.69 kWh
